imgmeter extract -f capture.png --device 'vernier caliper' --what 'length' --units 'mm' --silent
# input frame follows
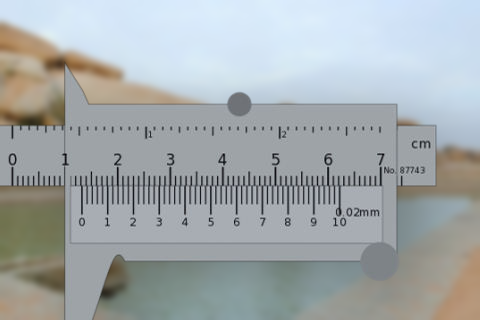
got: 13.2 mm
